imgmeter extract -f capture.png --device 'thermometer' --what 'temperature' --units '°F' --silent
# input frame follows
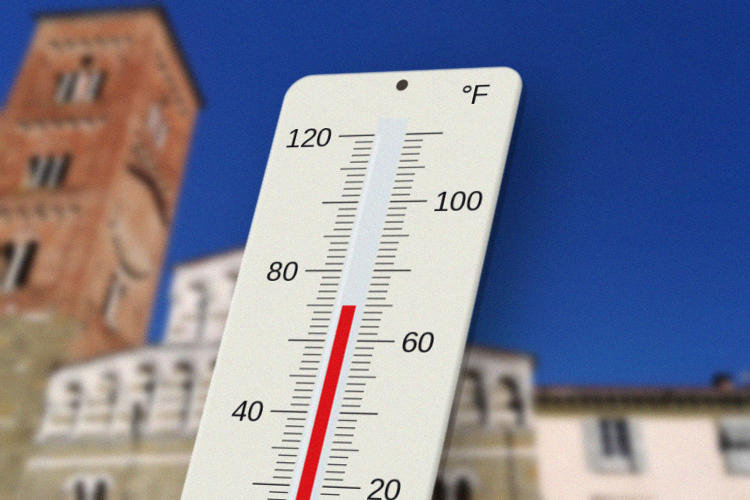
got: 70 °F
